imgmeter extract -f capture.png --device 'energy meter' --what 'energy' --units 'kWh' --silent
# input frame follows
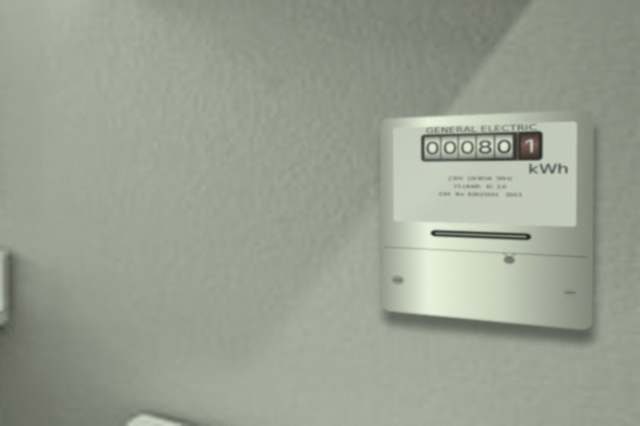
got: 80.1 kWh
